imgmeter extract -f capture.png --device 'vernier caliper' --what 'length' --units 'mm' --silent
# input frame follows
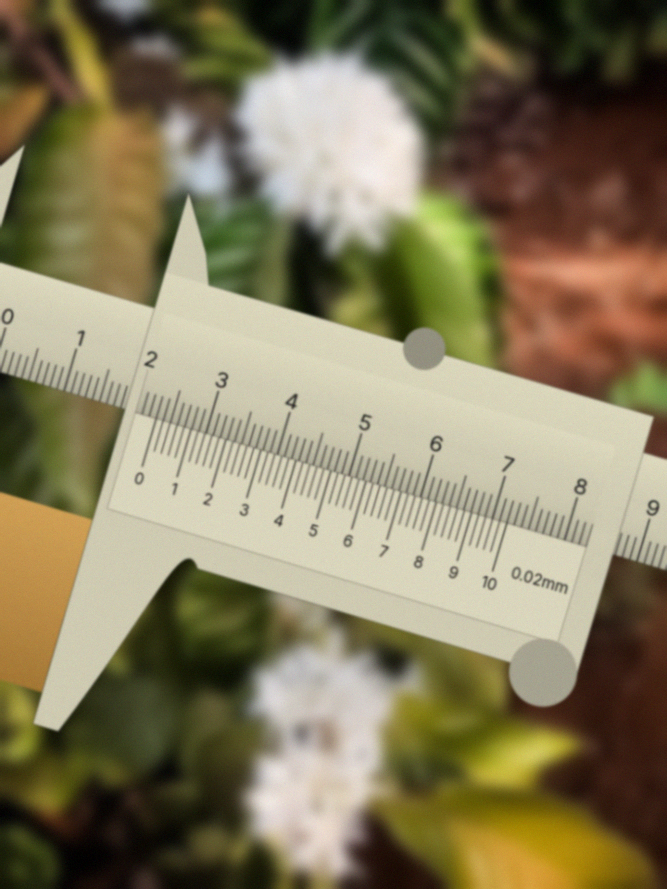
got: 23.0 mm
